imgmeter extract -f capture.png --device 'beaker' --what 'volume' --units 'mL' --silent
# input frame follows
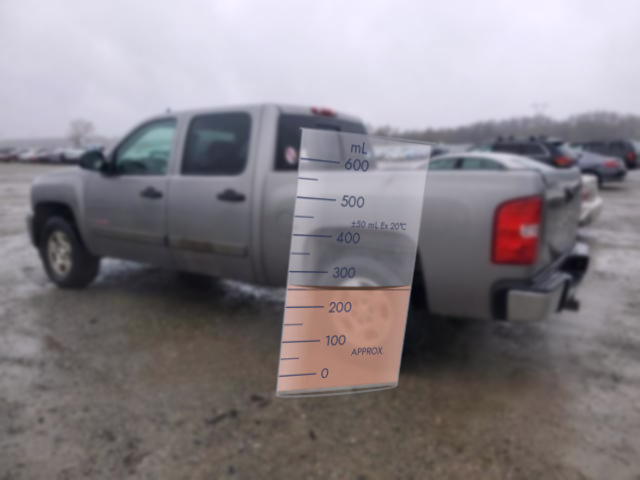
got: 250 mL
